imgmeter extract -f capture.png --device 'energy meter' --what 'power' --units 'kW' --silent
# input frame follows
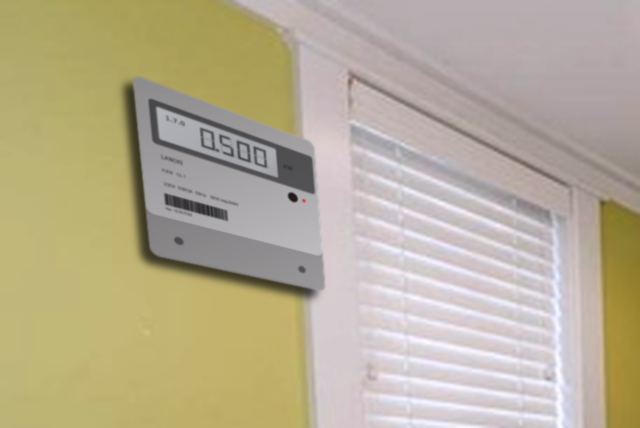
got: 0.500 kW
